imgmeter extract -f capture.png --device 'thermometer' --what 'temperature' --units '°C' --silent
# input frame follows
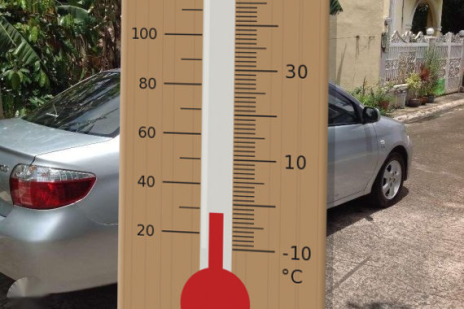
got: -2 °C
